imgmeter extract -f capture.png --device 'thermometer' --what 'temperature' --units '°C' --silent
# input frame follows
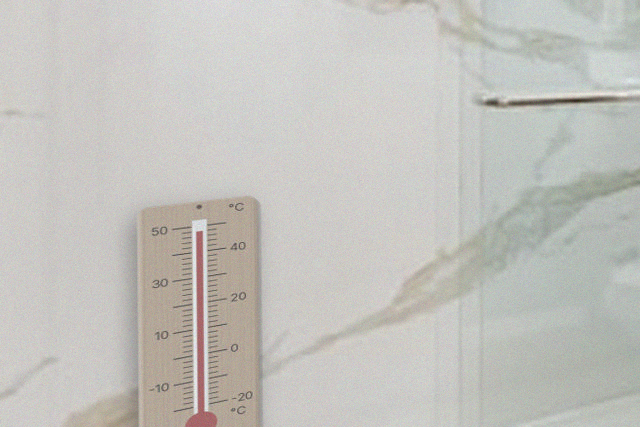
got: 48 °C
